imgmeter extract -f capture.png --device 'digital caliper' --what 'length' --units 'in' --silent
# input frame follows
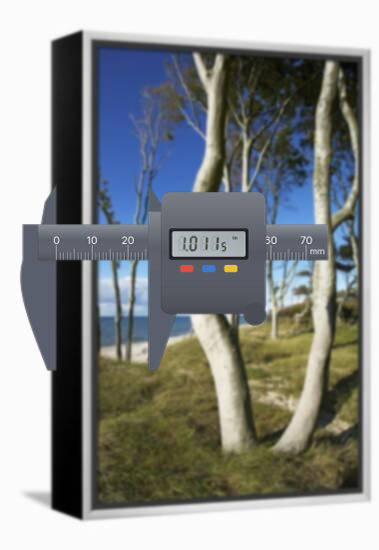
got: 1.0115 in
